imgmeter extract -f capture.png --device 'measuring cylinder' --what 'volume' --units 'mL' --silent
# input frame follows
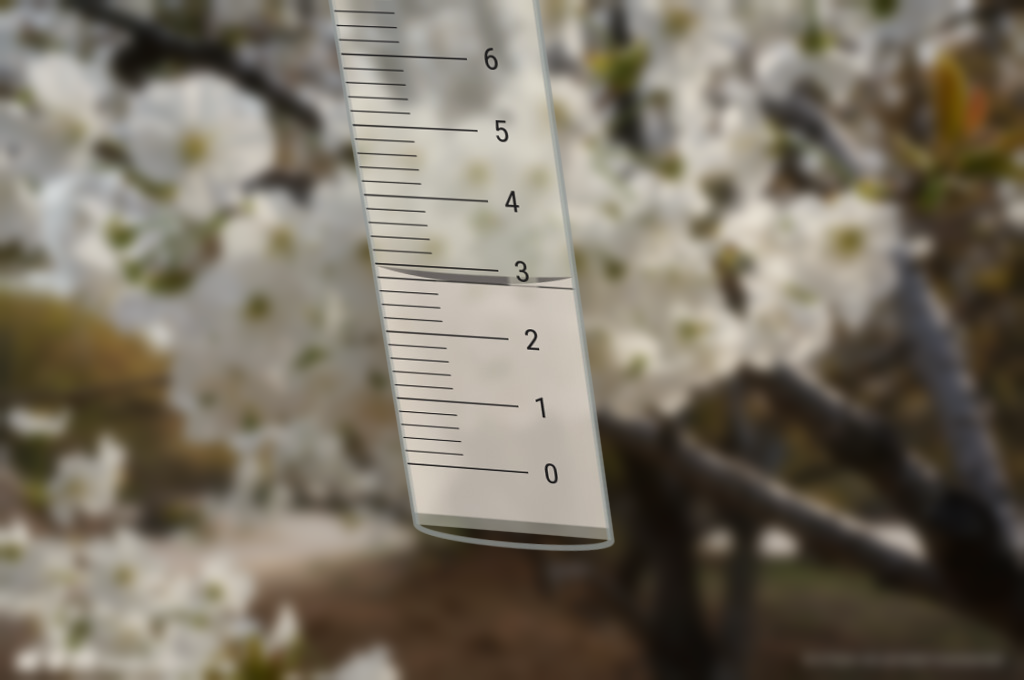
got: 2.8 mL
